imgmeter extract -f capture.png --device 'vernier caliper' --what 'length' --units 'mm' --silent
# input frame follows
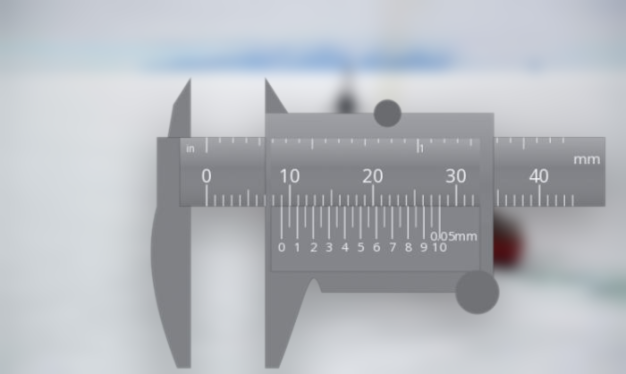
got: 9.0 mm
